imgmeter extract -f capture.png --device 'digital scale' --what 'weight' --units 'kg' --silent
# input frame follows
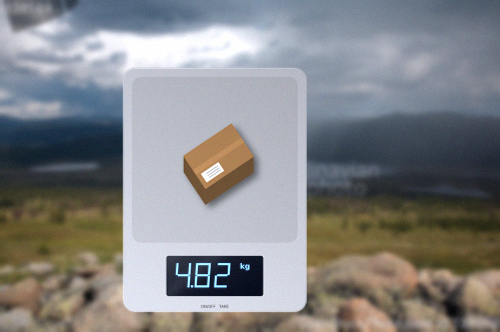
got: 4.82 kg
